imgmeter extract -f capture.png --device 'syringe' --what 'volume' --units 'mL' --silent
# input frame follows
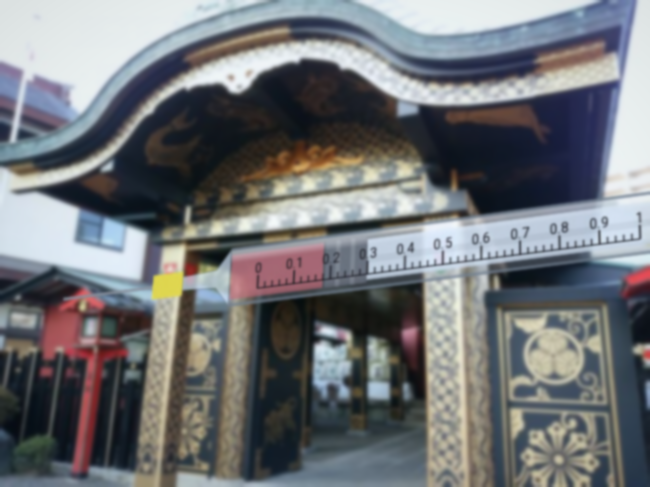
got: 0.18 mL
